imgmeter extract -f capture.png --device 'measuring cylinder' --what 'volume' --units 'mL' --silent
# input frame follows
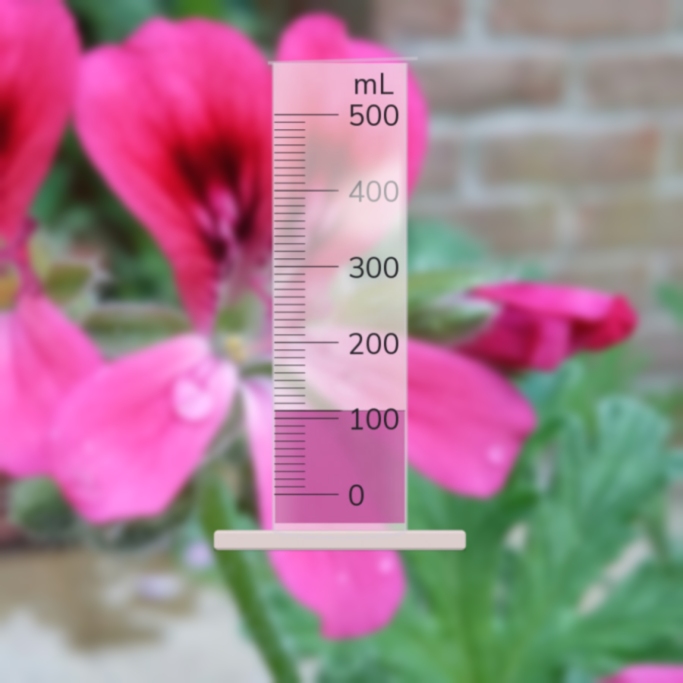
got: 110 mL
